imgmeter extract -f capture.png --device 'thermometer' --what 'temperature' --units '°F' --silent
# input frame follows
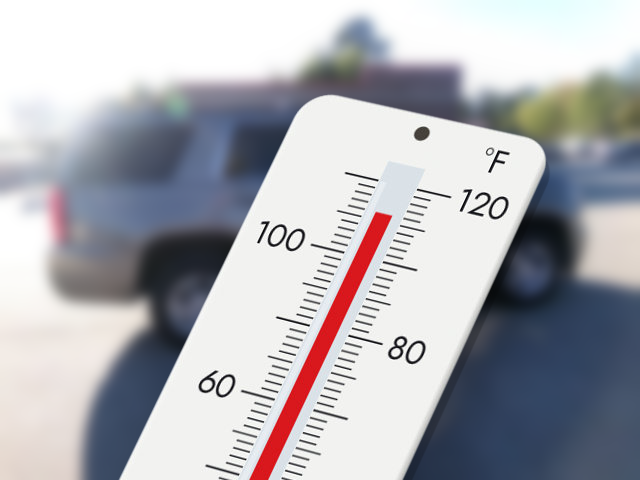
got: 112 °F
